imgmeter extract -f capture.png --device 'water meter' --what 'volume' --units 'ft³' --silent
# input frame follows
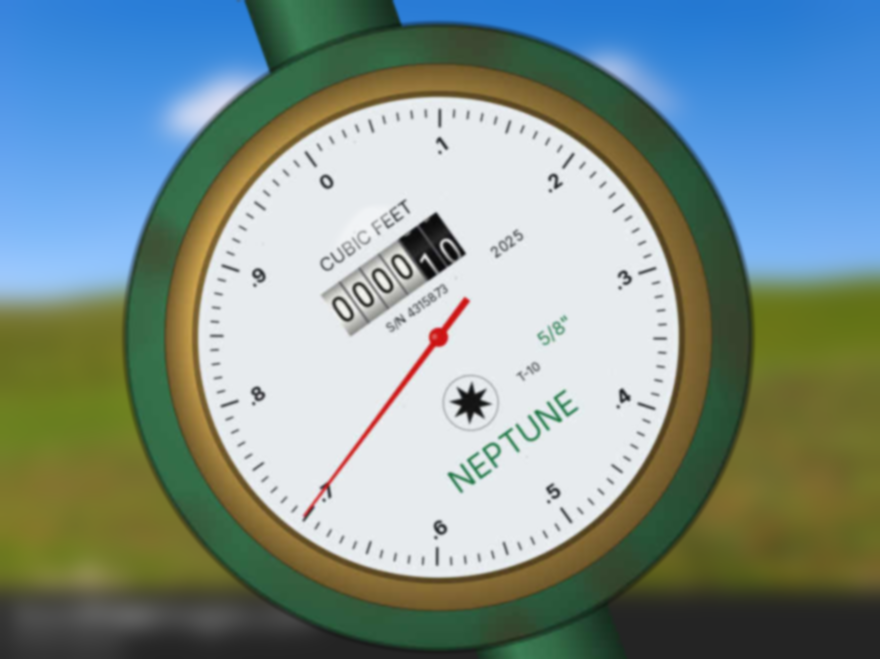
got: 9.70 ft³
